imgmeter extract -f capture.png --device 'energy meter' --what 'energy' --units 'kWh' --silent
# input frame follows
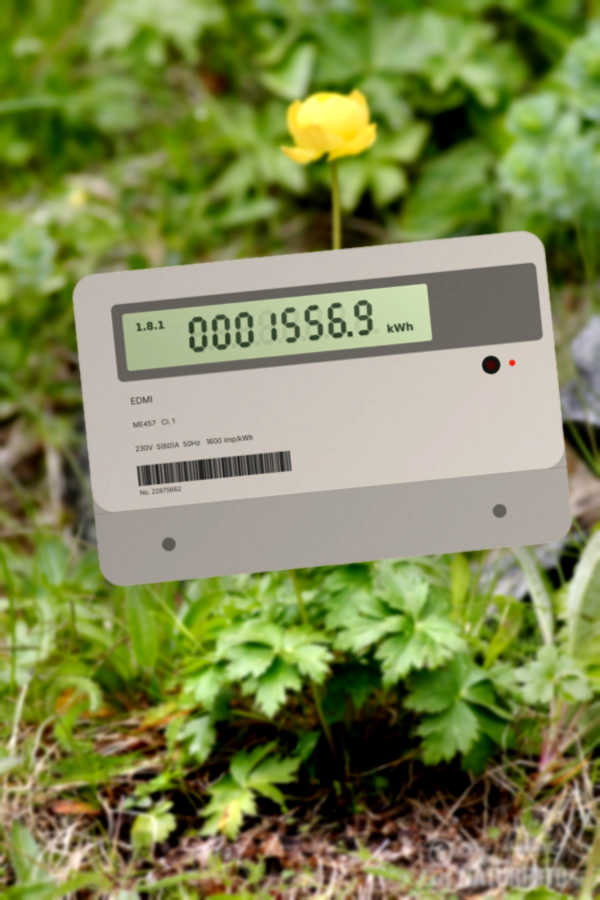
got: 1556.9 kWh
